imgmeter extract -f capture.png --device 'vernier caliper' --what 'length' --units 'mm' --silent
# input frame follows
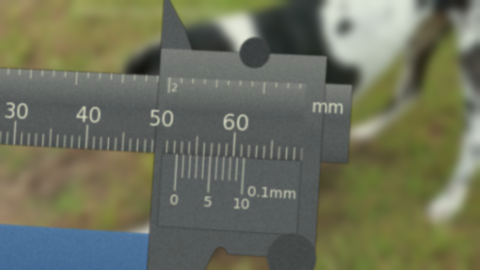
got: 52.4 mm
